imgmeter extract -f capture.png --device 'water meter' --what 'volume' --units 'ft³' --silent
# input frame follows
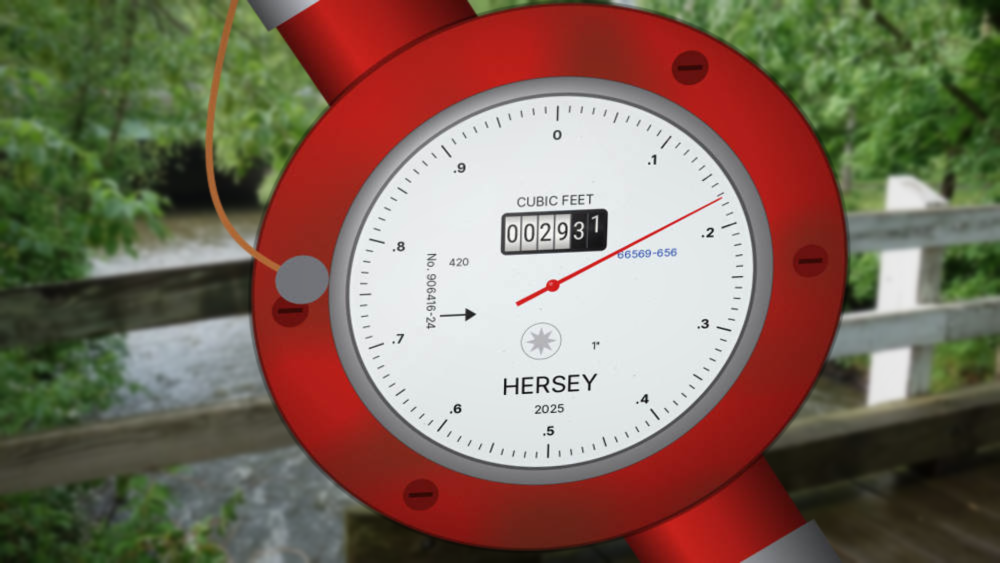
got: 2931.17 ft³
